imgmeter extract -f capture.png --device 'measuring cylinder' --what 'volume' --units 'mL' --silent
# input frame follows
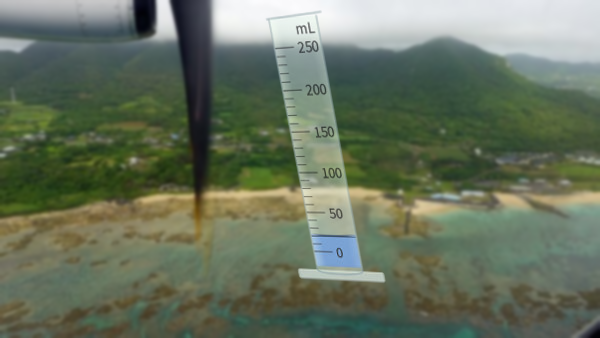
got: 20 mL
